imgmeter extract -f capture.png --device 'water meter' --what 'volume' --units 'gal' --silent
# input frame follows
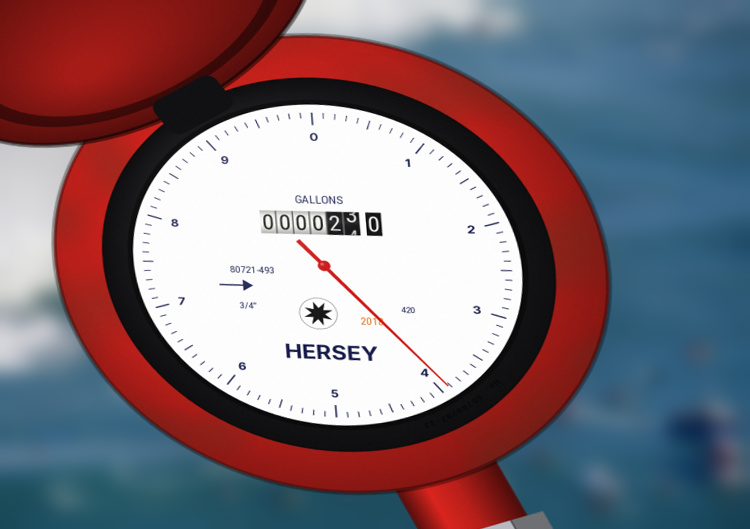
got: 233.9 gal
